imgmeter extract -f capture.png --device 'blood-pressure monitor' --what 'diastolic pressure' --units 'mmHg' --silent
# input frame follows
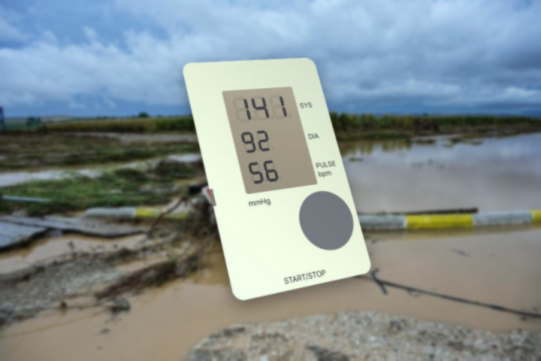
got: 92 mmHg
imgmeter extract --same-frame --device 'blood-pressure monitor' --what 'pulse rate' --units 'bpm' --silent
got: 56 bpm
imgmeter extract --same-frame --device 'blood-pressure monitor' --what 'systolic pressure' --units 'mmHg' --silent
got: 141 mmHg
